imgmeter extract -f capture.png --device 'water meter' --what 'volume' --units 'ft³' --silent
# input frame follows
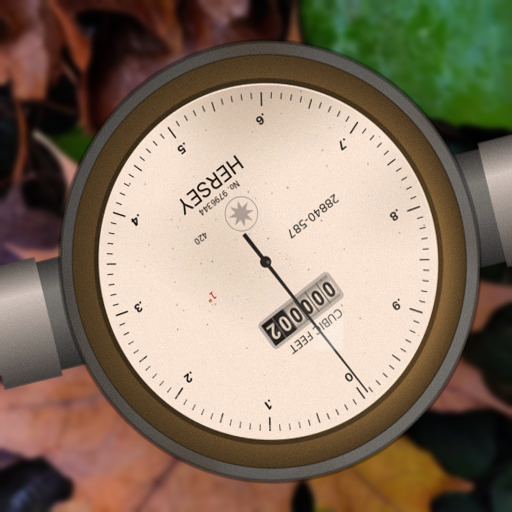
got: 1.99 ft³
